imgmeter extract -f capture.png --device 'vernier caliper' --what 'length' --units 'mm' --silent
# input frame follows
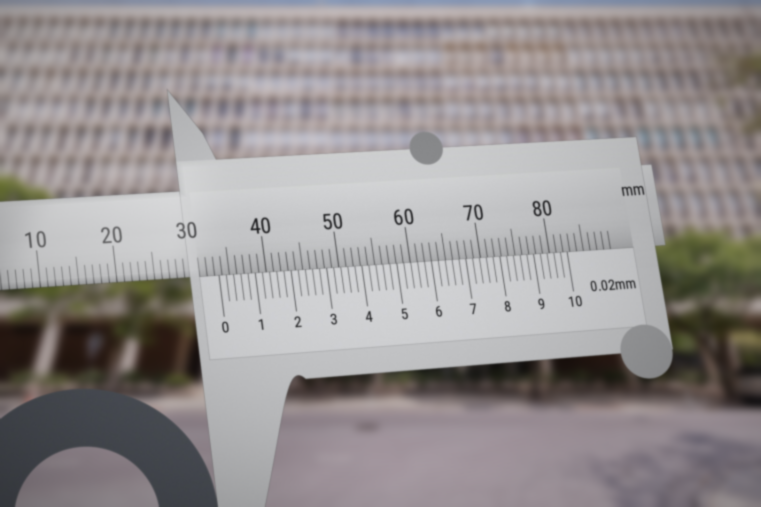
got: 33.6 mm
